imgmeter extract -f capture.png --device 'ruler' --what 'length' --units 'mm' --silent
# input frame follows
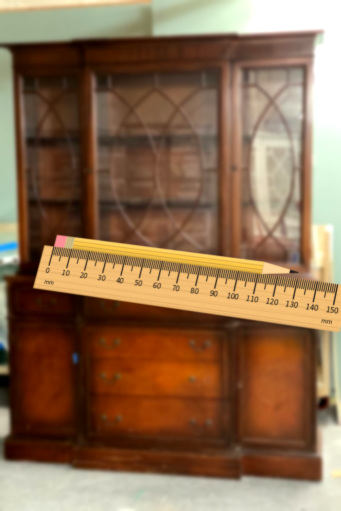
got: 130 mm
